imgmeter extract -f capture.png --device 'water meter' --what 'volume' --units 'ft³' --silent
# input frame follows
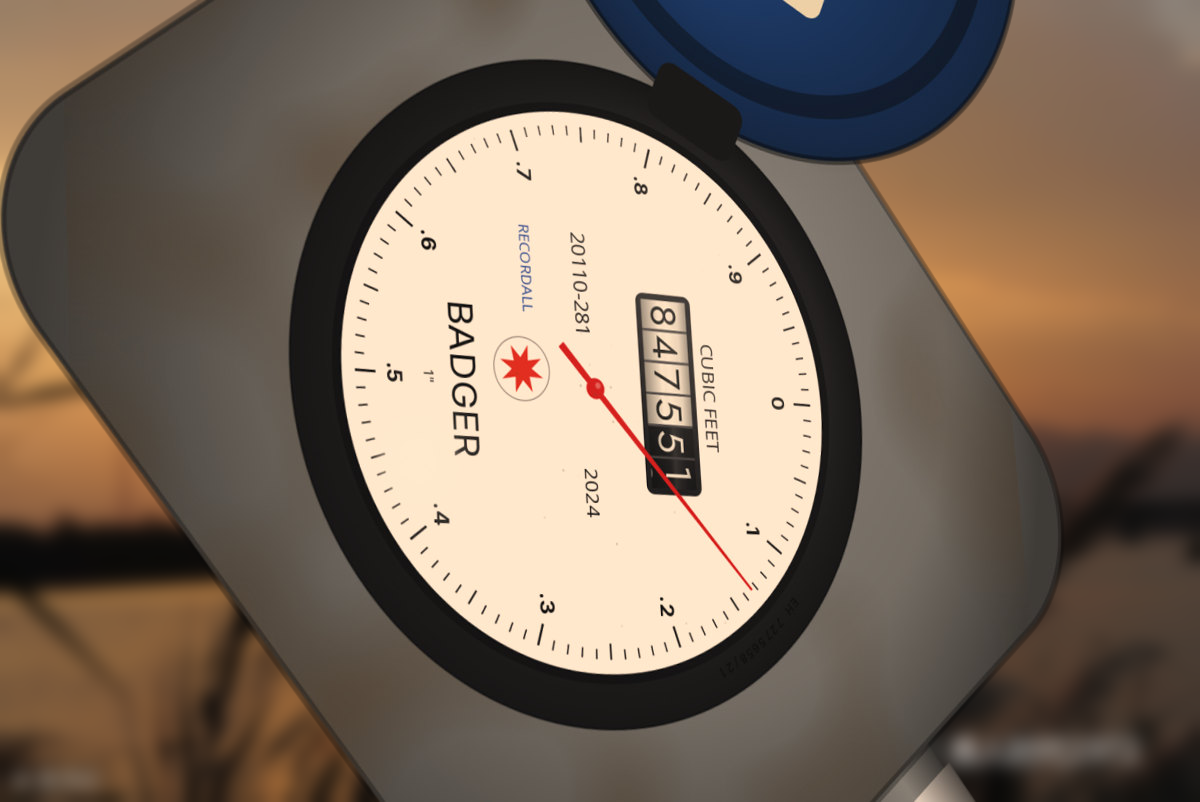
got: 847551.13 ft³
